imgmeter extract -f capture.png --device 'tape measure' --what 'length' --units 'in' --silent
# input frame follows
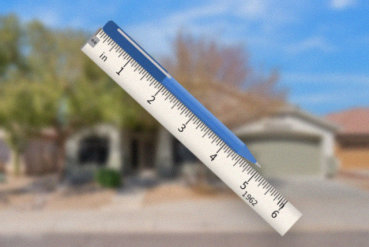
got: 5 in
